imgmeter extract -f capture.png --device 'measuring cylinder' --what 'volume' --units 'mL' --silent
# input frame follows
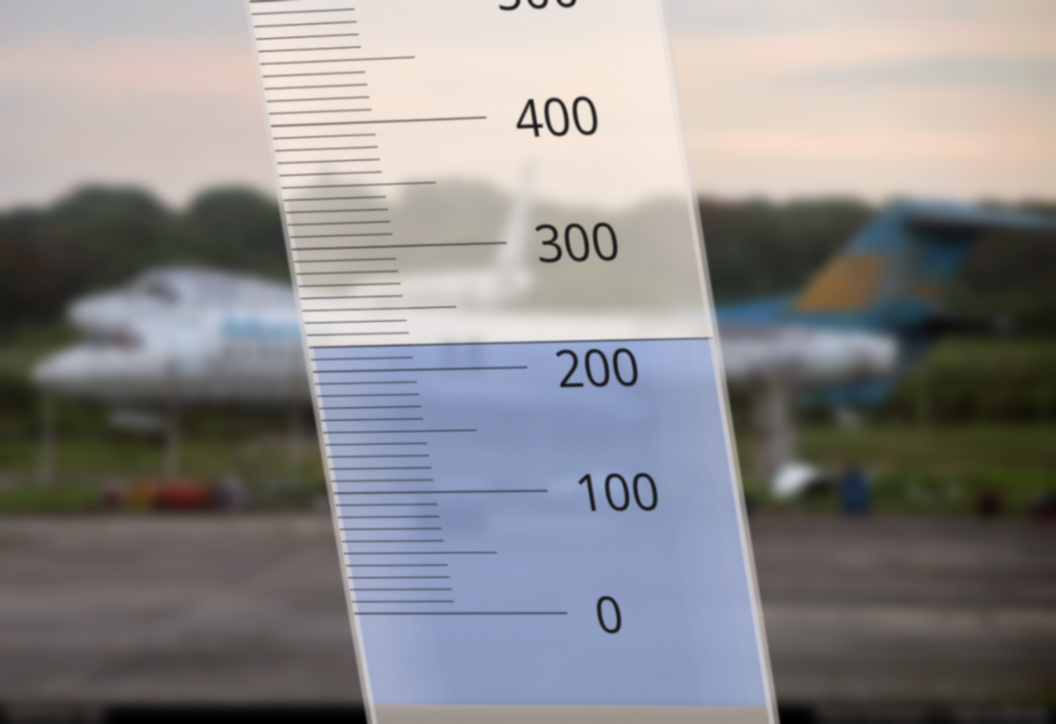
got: 220 mL
